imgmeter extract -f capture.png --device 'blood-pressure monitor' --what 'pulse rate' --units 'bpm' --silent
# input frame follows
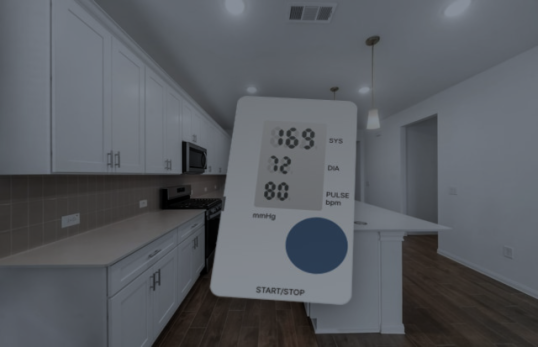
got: 80 bpm
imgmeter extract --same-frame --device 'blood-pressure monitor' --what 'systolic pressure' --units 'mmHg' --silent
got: 169 mmHg
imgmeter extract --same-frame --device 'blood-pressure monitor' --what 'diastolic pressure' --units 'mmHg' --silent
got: 72 mmHg
